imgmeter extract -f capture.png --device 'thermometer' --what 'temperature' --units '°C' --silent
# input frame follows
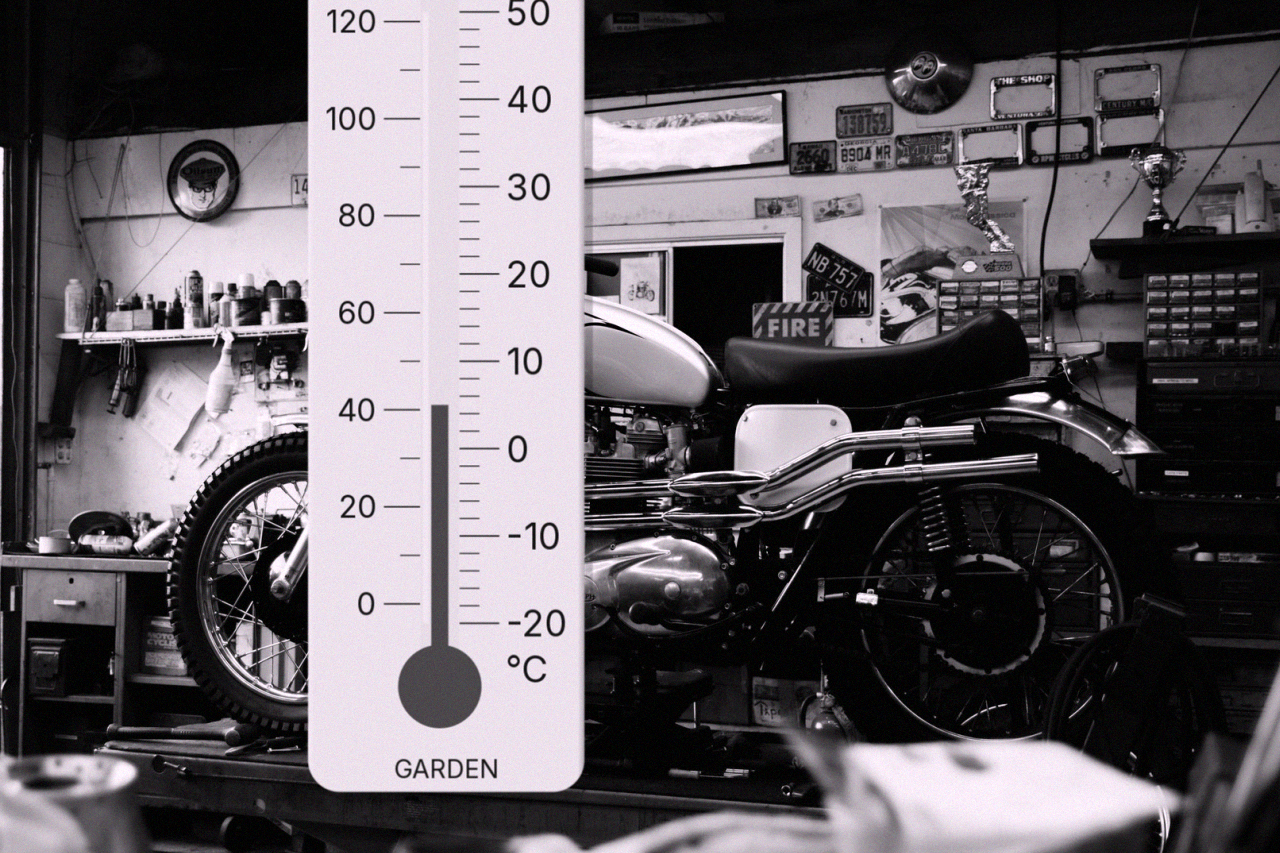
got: 5 °C
